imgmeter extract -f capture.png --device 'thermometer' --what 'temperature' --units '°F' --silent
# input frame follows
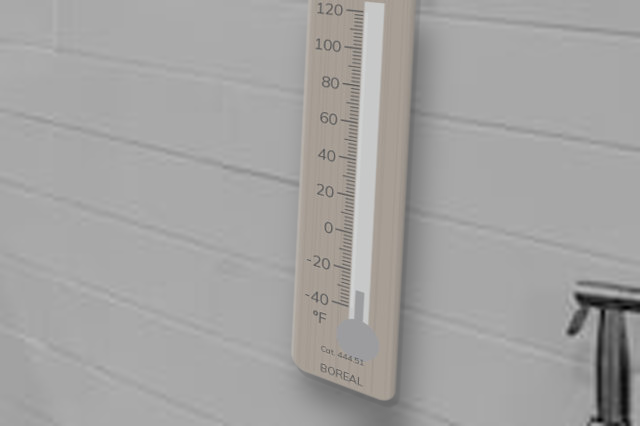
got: -30 °F
